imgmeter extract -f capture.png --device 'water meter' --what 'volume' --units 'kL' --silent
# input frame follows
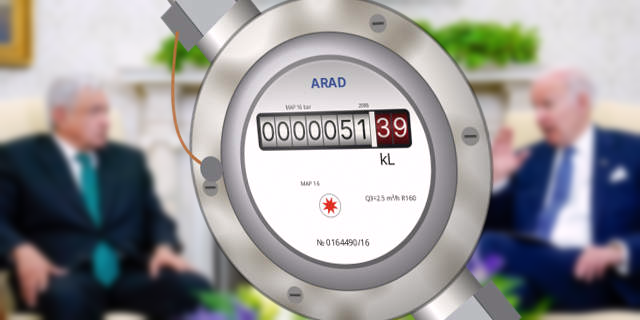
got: 51.39 kL
